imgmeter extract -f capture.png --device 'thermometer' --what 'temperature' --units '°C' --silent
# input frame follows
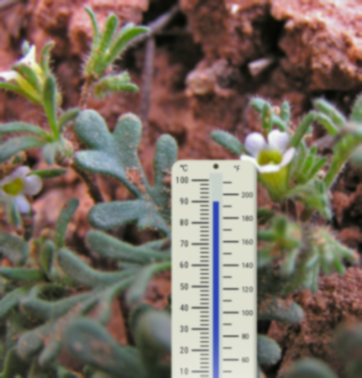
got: 90 °C
